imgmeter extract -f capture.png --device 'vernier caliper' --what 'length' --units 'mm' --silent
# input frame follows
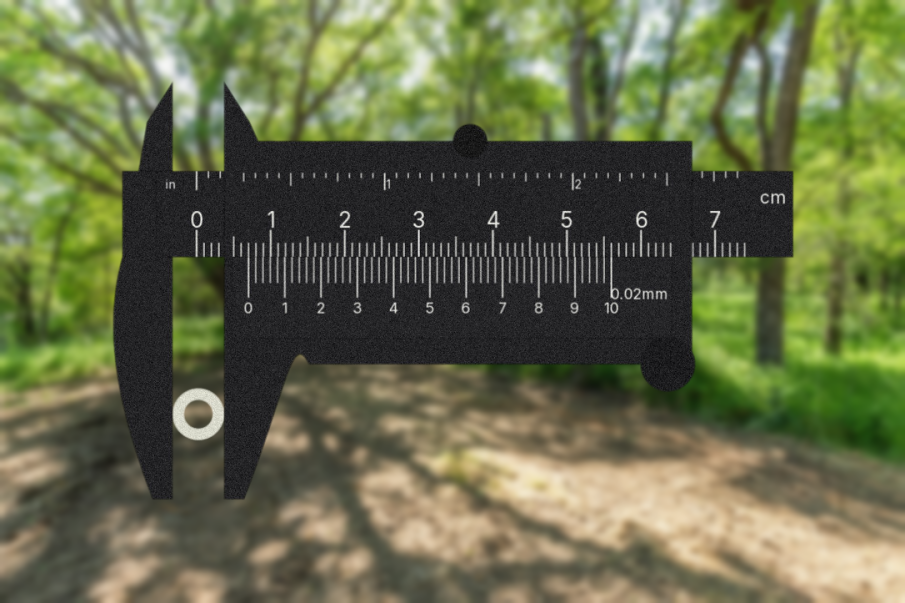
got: 7.0 mm
